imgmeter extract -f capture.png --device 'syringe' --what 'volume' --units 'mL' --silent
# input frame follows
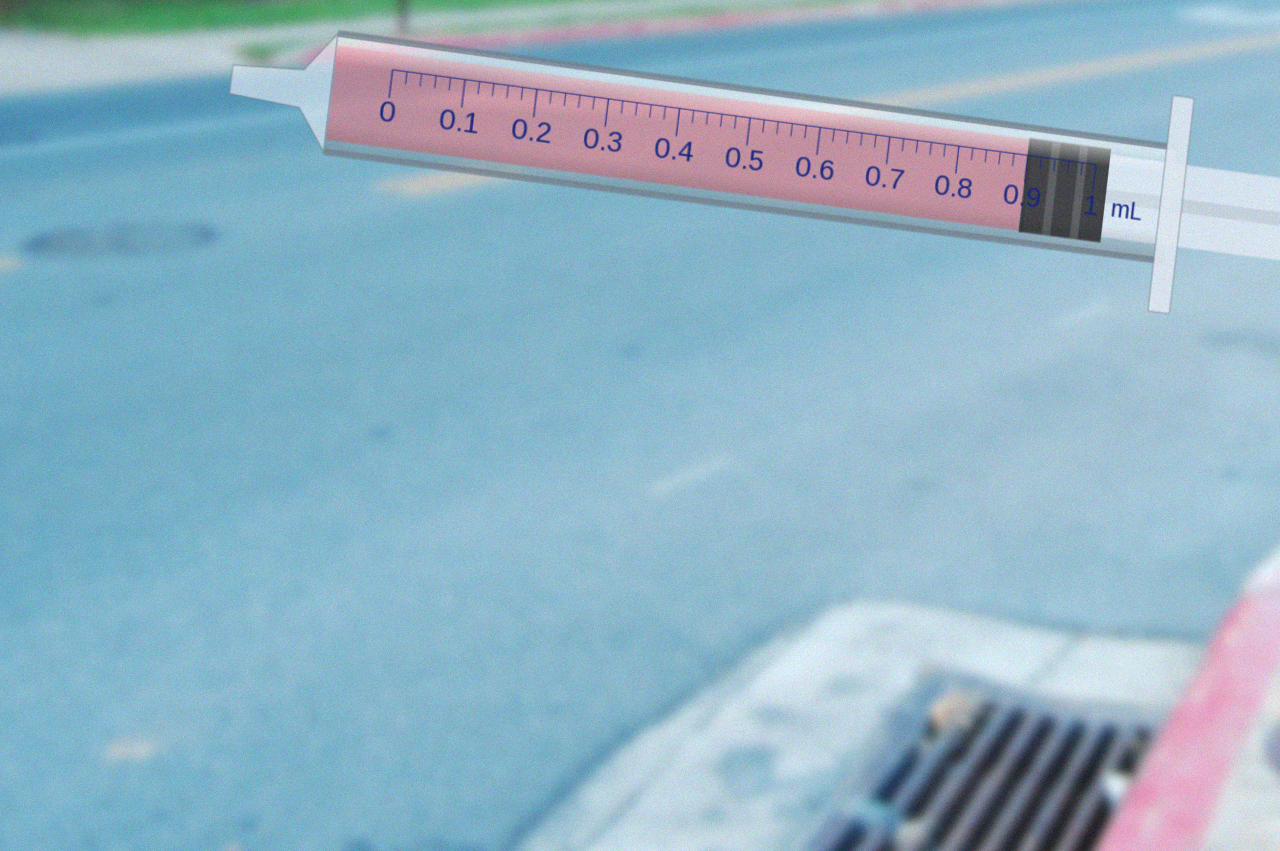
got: 0.9 mL
